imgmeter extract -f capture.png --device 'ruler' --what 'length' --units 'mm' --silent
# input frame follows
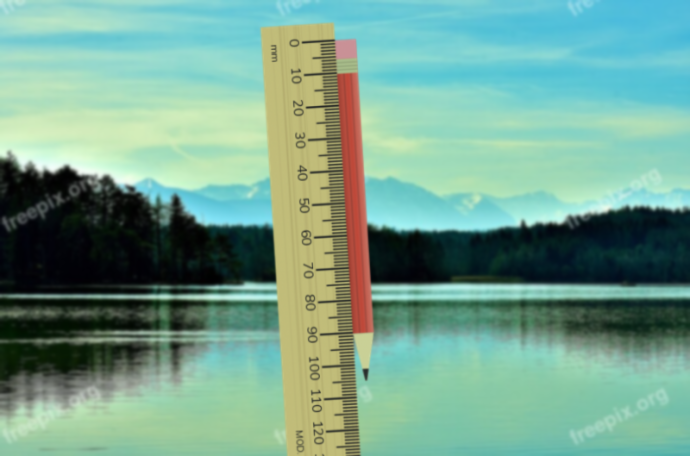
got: 105 mm
